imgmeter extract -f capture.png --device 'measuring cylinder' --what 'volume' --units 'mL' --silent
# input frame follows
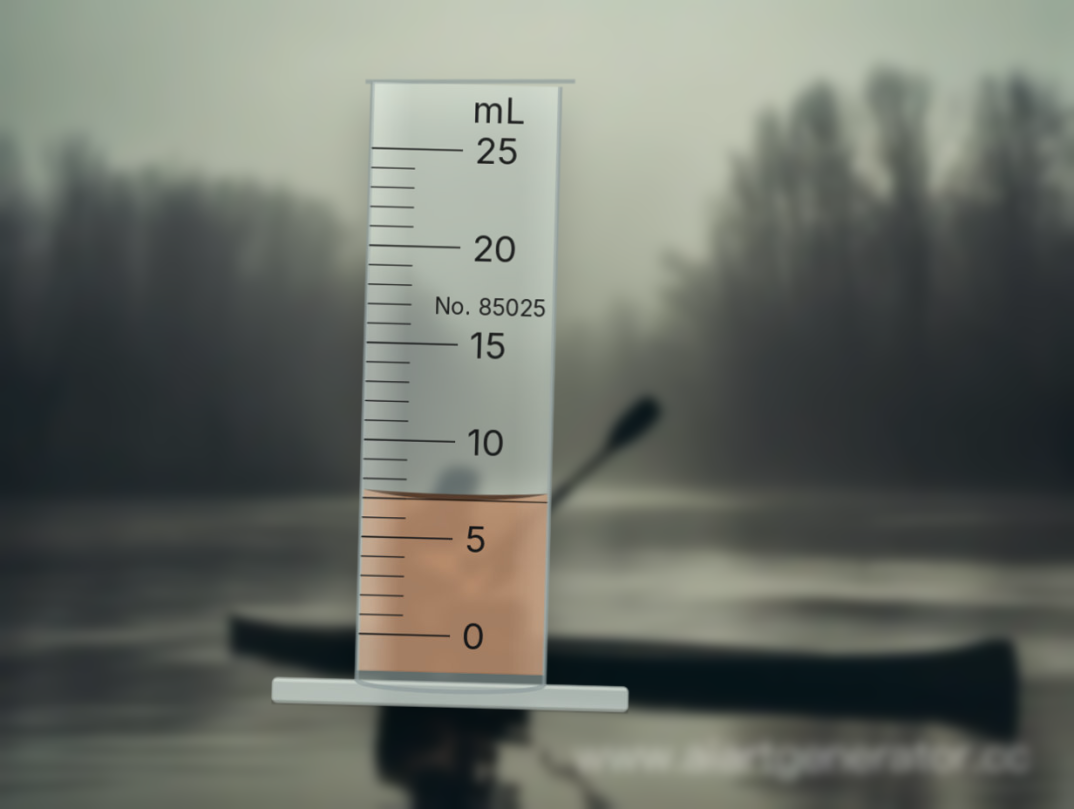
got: 7 mL
